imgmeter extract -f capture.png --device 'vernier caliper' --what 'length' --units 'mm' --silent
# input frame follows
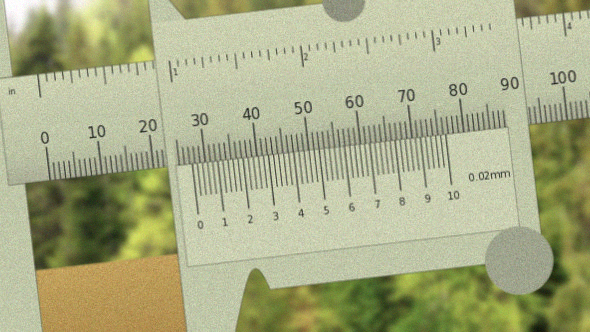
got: 27.5 mm
